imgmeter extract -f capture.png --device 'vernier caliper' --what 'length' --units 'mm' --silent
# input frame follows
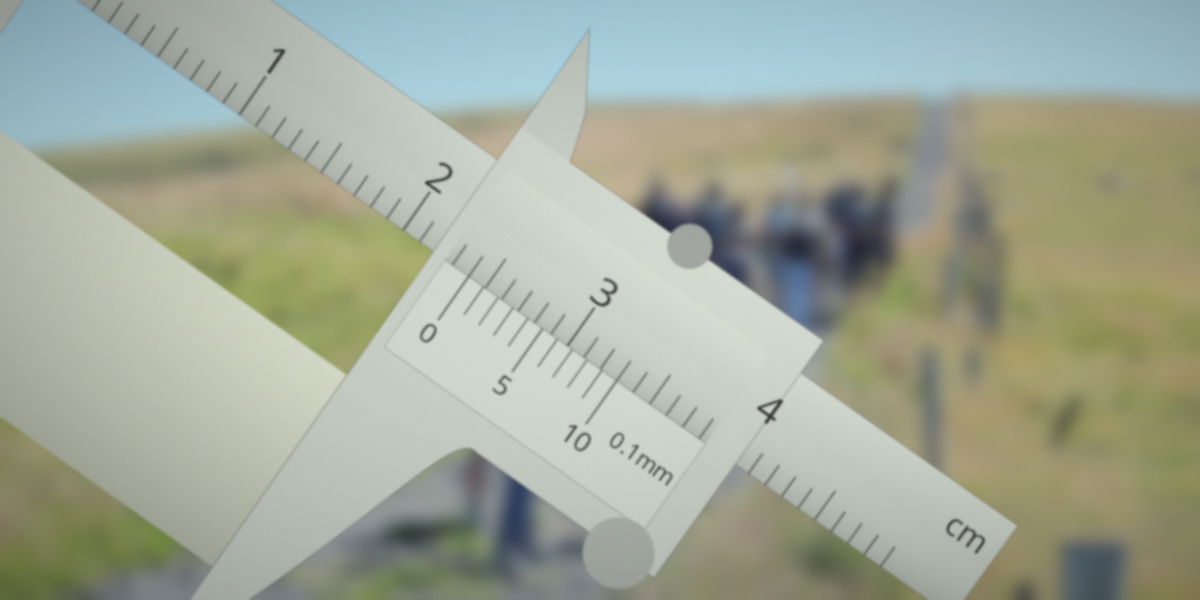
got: 24.0 mm
